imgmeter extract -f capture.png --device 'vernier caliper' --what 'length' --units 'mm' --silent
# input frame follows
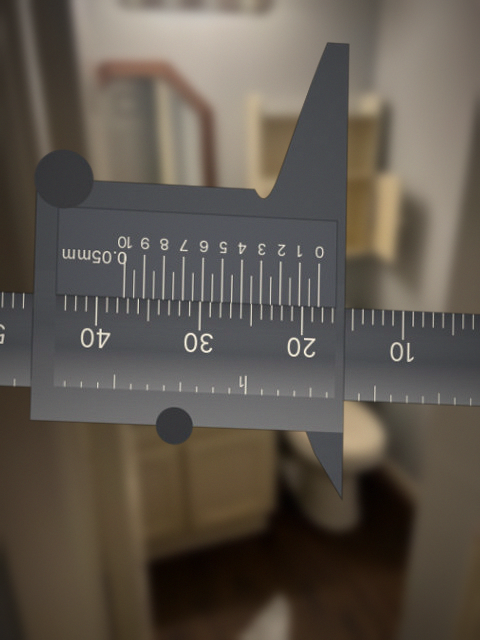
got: 18.4 mm
